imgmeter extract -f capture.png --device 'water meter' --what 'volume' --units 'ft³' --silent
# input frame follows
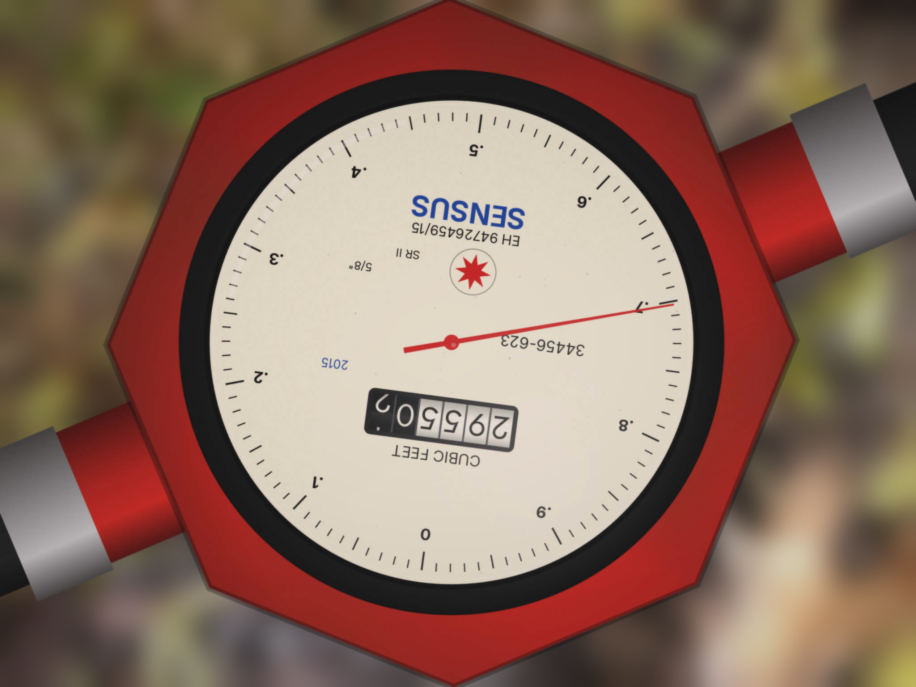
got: 295501.70 ft³
